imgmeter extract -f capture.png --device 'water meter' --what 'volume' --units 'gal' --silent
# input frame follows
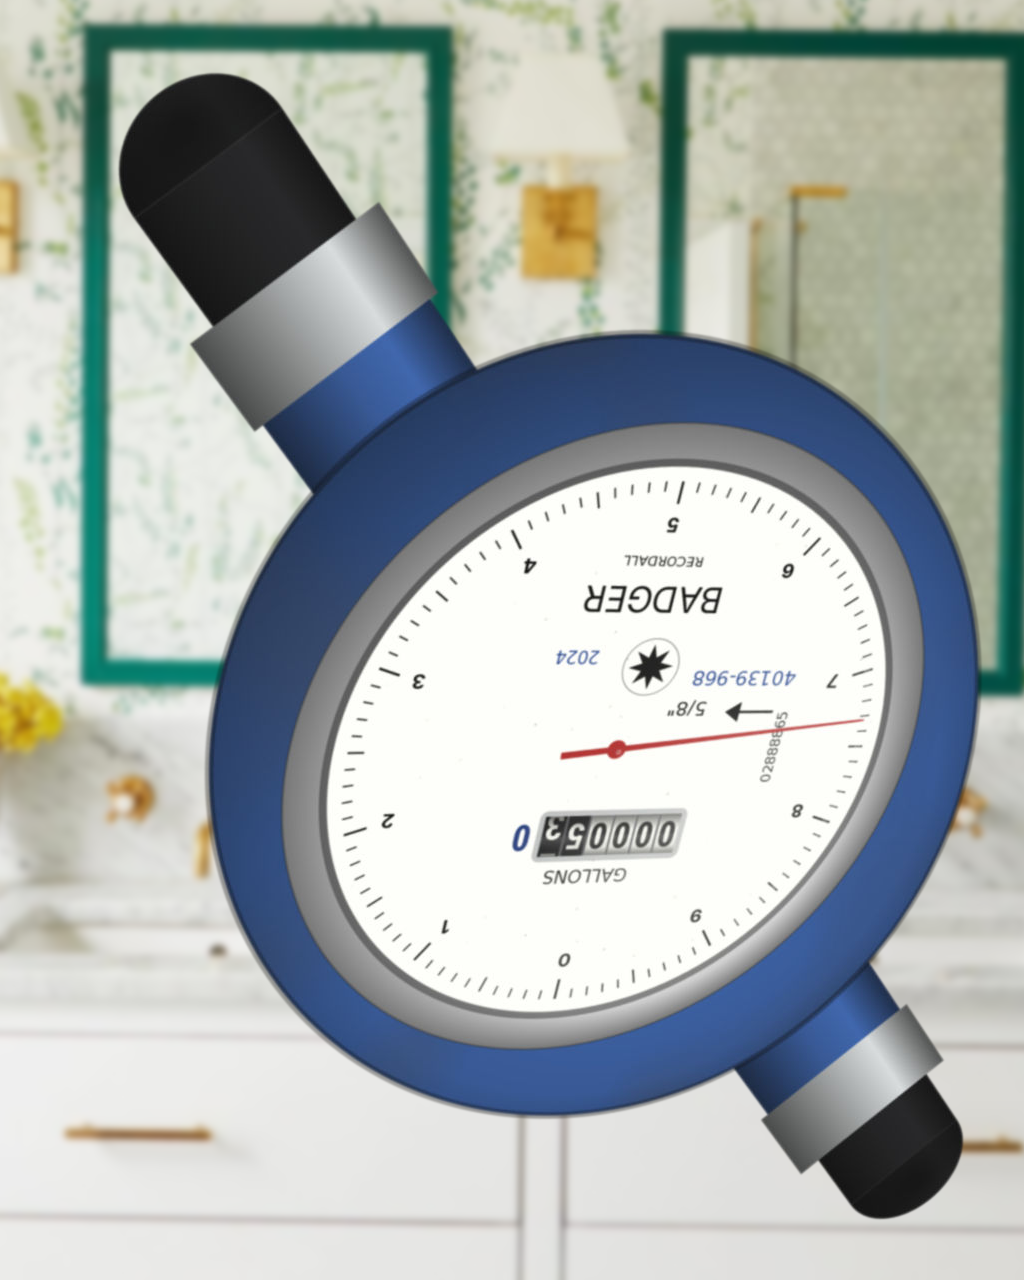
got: 527.3 gal
